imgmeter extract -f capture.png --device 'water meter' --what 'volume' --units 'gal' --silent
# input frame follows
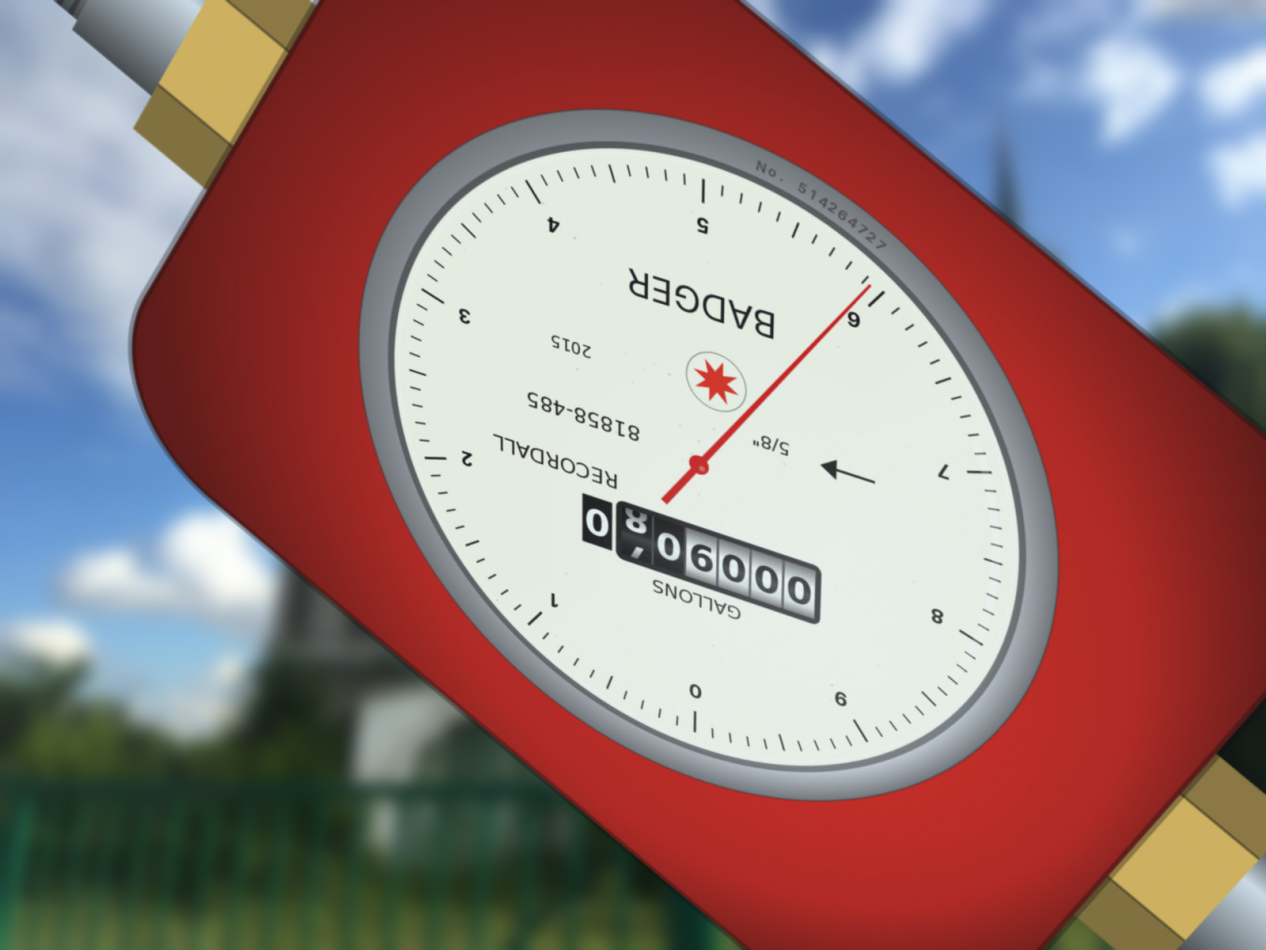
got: 9075.9 gal
